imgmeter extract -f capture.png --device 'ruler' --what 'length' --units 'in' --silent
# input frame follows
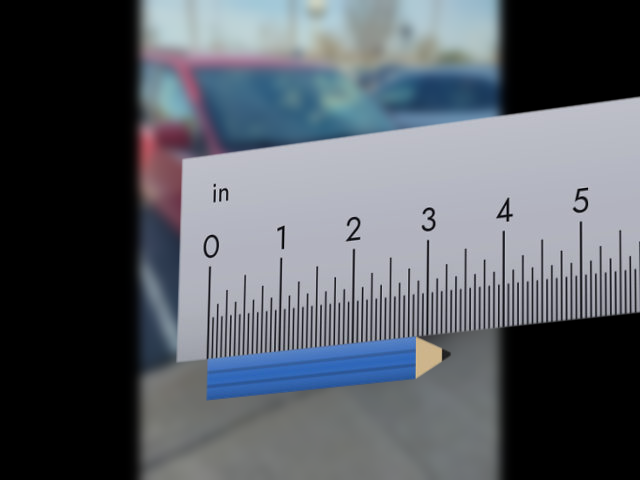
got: 3.3125 in
